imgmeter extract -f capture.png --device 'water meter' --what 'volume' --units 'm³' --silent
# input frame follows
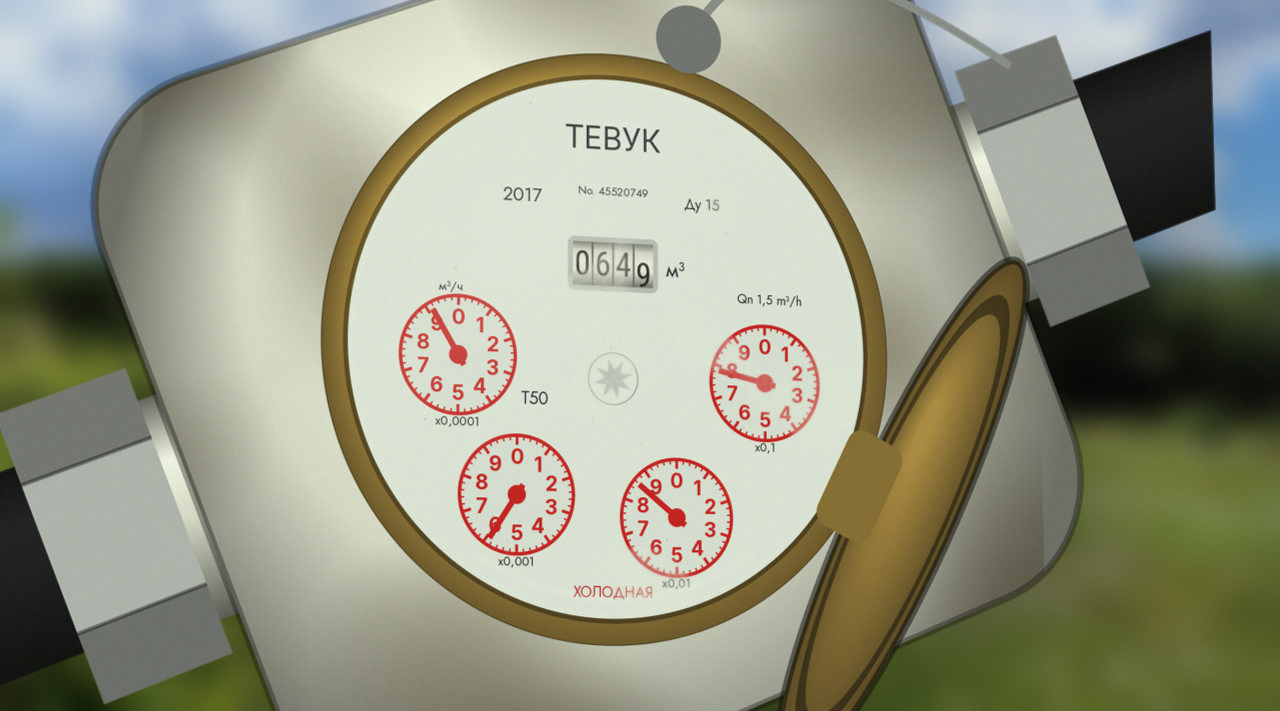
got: 648.7859 m³
